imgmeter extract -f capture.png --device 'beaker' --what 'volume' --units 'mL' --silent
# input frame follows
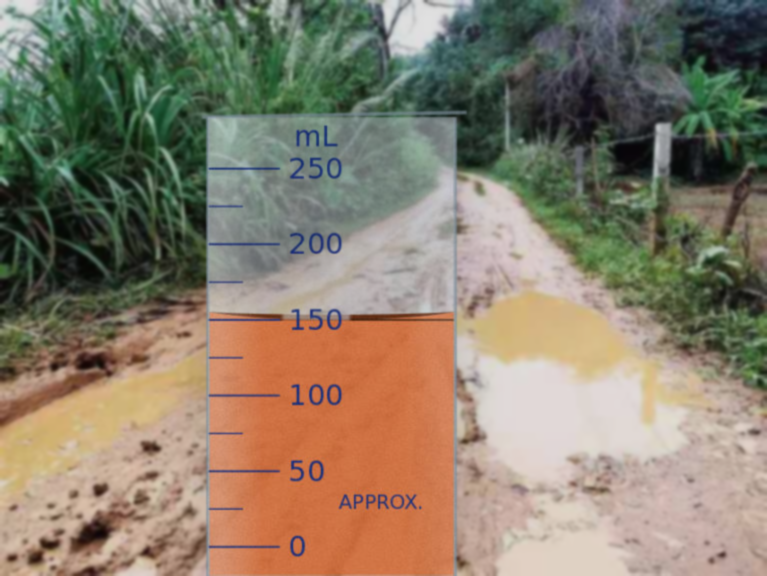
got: 150 mL
